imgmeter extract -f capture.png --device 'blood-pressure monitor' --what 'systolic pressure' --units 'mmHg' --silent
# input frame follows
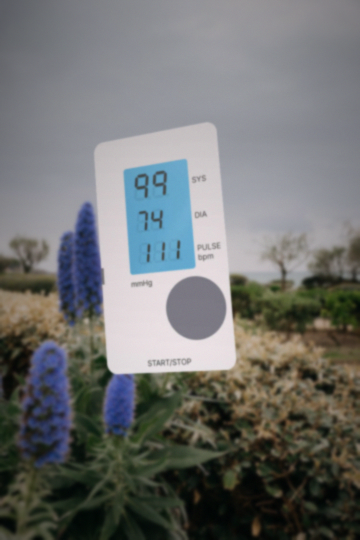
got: 99 mmHg
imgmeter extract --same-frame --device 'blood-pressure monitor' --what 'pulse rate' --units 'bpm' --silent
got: 111 bpm
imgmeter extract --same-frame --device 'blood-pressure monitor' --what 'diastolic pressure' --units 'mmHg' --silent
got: 74 mmHg
